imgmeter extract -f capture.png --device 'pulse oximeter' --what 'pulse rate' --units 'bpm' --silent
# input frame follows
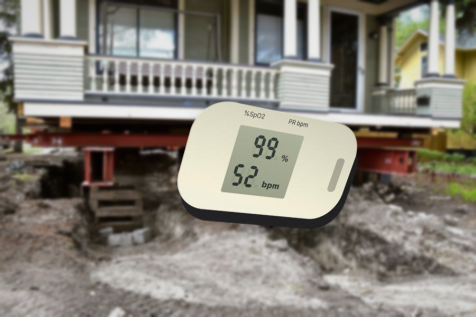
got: 52 bpm
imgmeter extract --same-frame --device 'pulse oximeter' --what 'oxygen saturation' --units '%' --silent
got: 99 %
